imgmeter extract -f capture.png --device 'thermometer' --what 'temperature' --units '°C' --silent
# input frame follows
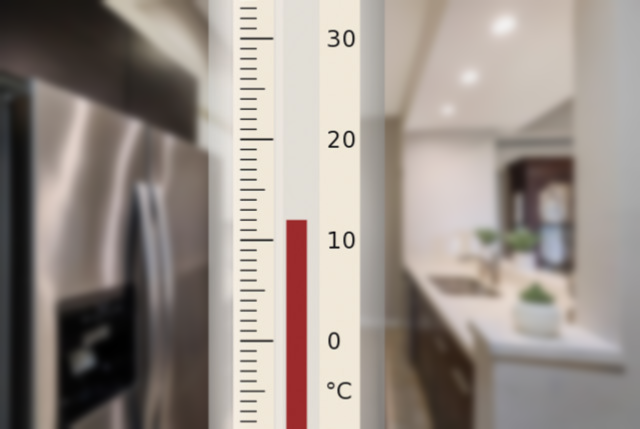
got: 12 °C
